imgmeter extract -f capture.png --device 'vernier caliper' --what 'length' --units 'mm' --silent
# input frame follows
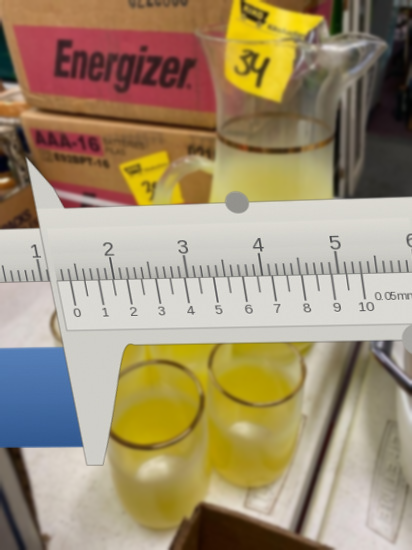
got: 14.0 mm
